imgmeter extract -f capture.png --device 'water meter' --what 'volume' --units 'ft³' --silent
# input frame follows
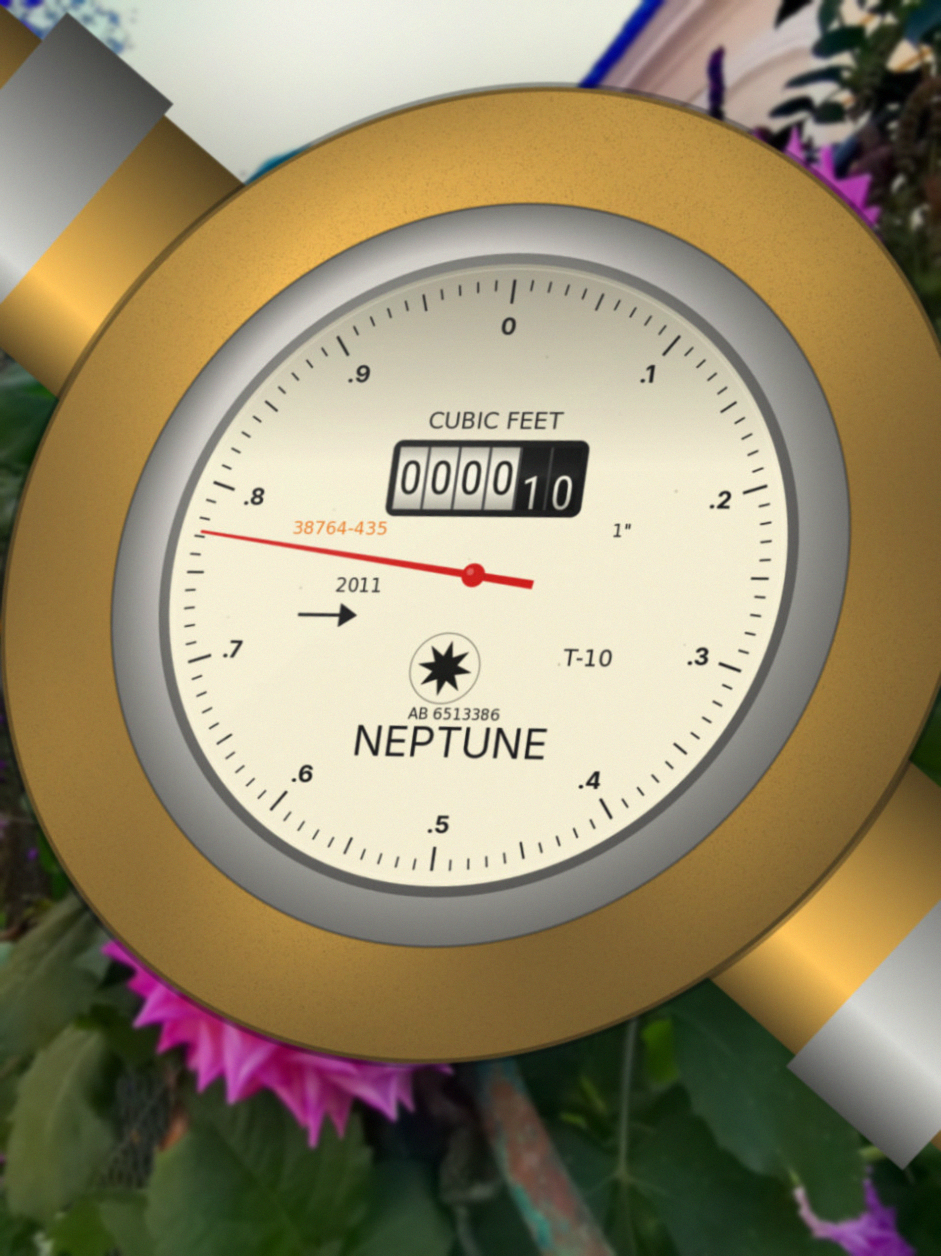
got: 9.77 ft³
